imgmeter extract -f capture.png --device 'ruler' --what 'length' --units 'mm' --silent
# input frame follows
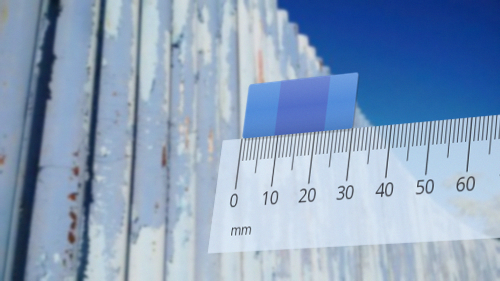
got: 30 mm
